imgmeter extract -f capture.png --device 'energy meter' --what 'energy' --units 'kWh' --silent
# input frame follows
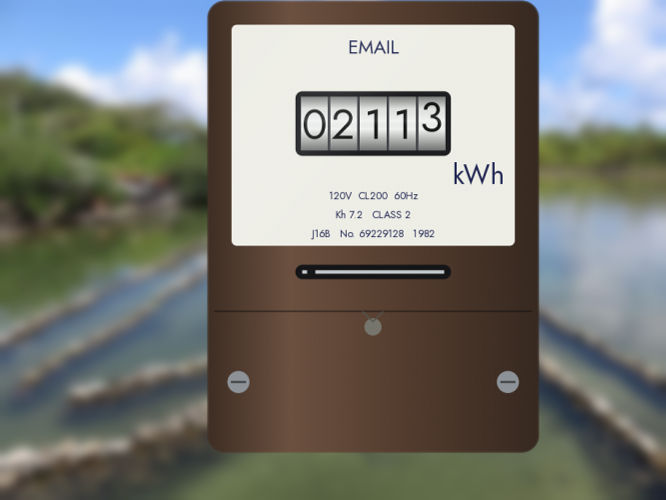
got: 2113 kWh
